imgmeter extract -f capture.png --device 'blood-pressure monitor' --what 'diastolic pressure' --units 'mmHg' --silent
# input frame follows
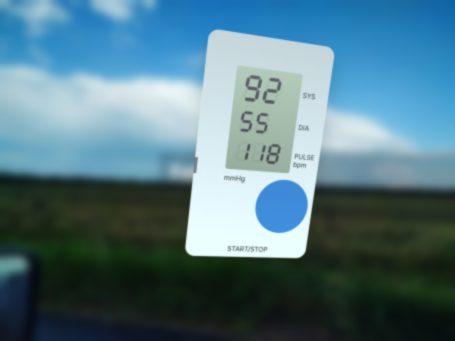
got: 55 mmHg
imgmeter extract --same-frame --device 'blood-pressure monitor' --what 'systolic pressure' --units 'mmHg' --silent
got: 92 mmHg
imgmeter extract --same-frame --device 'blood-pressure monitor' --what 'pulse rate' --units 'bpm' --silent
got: 118 bpm
